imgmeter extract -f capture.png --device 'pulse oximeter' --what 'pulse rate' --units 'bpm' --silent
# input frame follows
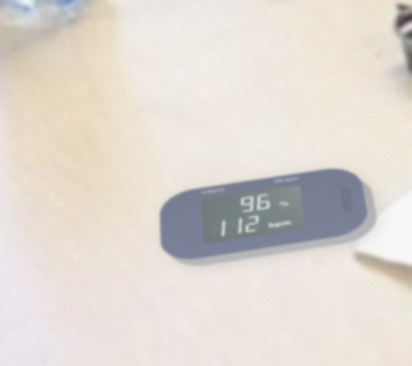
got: 112 bpm
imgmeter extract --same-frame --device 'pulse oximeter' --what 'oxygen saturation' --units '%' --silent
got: 96 %
